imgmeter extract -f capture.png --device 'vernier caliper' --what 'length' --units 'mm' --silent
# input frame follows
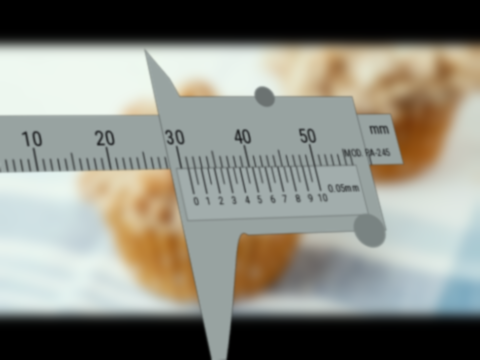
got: 31.0 mm
